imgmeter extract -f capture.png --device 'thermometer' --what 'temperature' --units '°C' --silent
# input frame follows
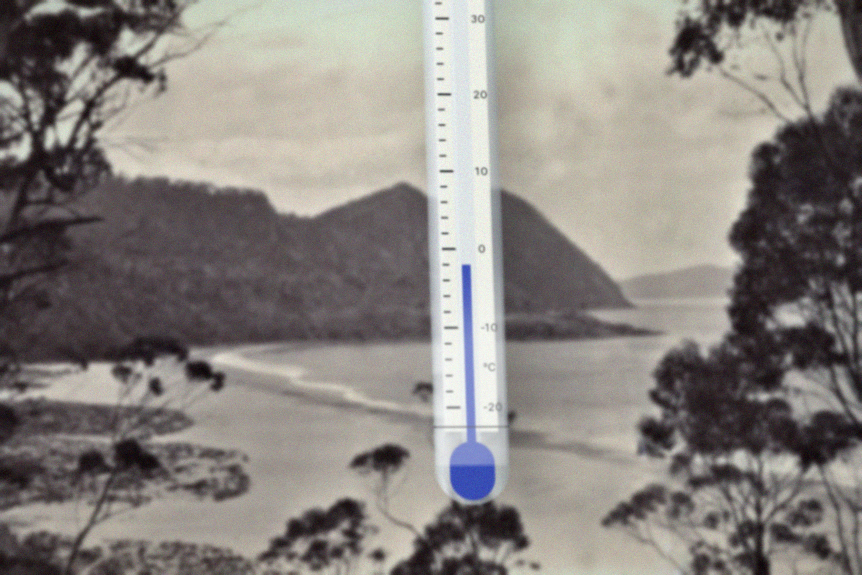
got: -2 °C
